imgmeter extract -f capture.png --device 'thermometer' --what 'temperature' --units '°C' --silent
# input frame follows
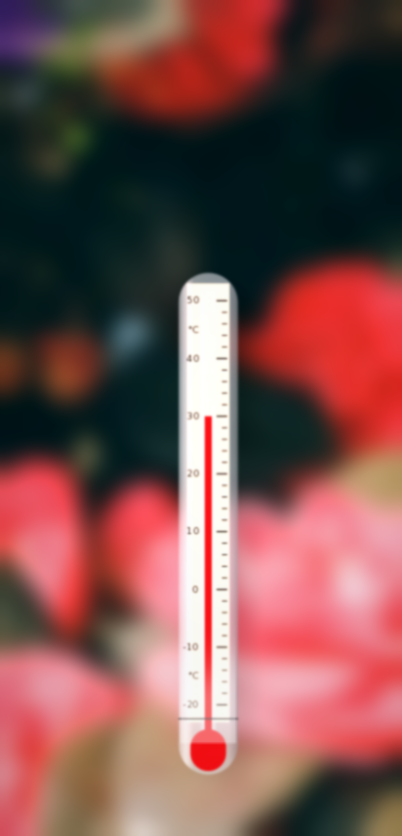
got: 30 °C
